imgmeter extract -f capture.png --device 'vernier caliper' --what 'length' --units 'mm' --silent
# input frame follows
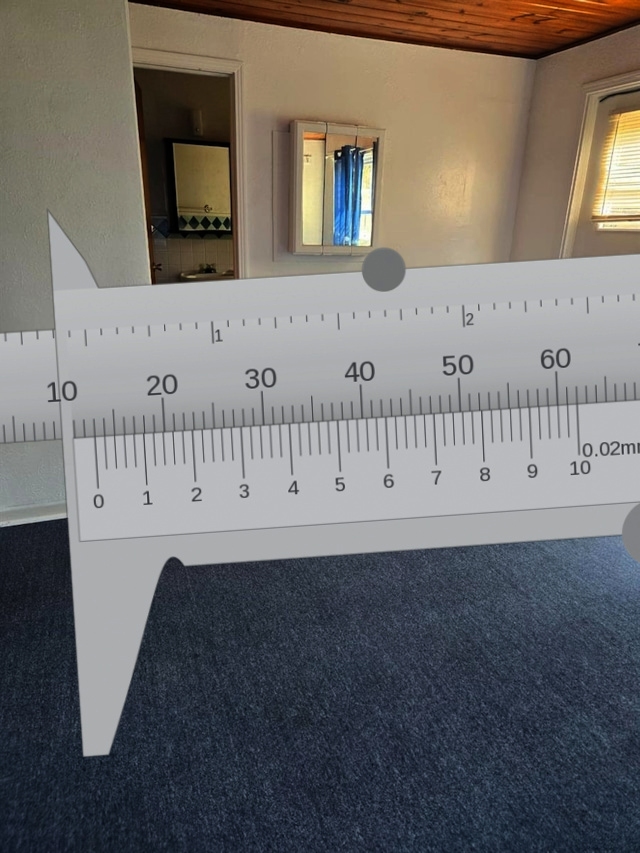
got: 13.0 mm
